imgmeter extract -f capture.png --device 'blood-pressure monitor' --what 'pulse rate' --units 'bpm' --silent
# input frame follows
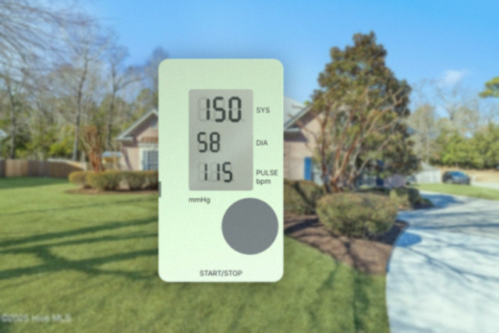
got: 115 bpm
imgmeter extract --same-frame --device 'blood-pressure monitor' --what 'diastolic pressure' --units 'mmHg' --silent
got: 58 mmHg
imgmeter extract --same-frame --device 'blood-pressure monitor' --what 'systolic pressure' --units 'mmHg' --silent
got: 150 mmHg
